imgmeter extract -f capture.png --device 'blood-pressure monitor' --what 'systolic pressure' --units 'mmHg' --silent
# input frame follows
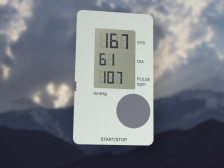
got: 167 mmHg
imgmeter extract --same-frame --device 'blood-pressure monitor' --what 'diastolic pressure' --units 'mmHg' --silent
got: 61 mmHg
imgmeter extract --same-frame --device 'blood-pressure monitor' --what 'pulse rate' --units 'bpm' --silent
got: 107 bpm
